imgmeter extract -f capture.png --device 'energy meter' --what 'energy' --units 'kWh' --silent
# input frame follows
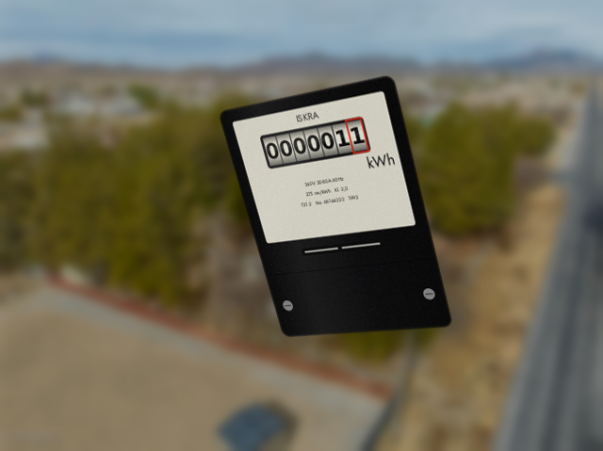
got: 1.1 kWh
